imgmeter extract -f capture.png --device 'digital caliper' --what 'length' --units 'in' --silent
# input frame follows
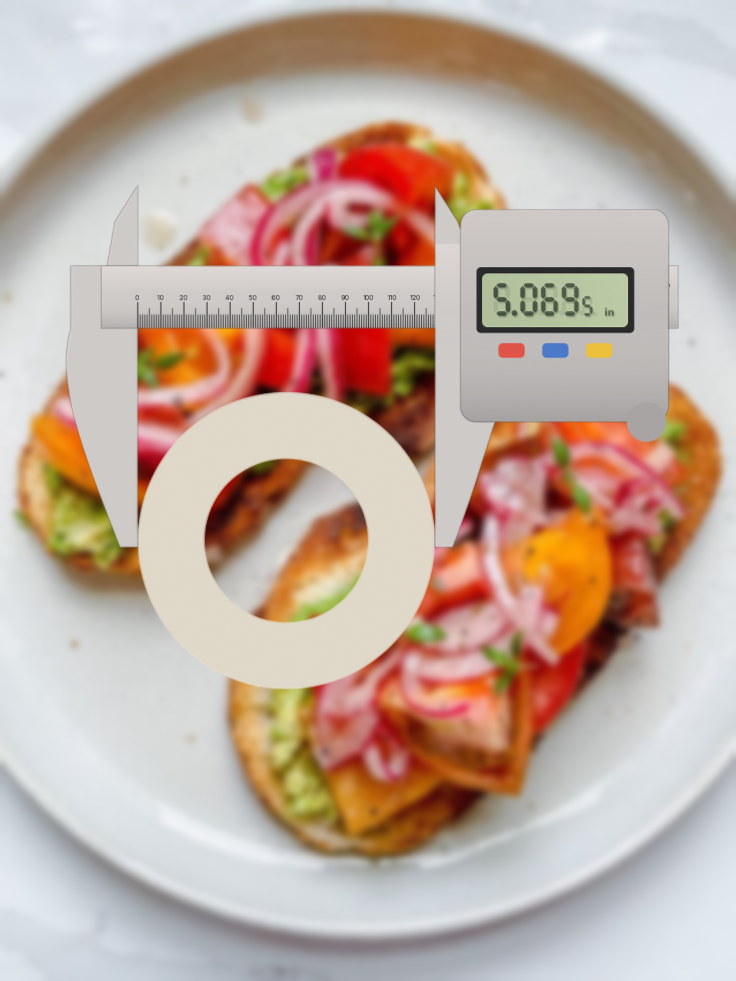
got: 5.0695 in
